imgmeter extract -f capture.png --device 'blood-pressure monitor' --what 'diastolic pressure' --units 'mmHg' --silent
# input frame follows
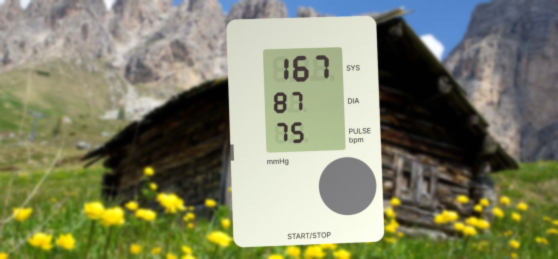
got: 87 mmHg
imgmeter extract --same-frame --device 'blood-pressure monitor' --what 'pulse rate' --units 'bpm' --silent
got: 75 bpm
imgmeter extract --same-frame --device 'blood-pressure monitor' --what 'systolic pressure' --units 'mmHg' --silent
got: 167 mmHg
